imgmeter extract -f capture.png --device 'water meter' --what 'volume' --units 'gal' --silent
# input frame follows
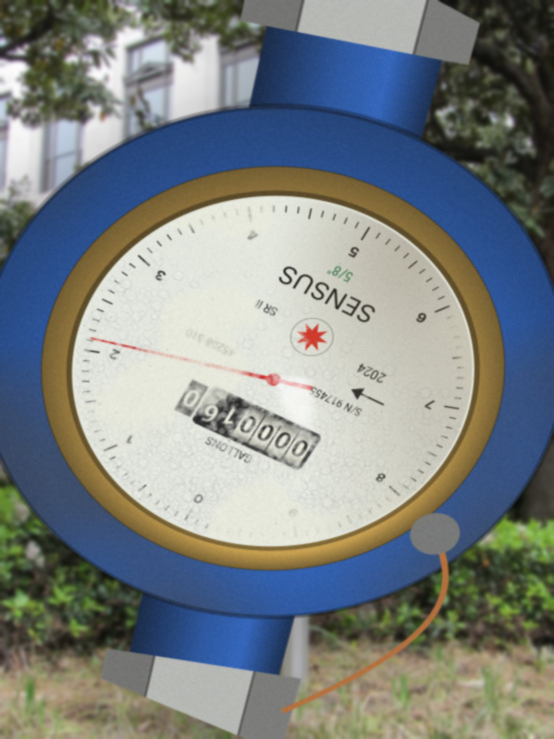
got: 162.1 gal
